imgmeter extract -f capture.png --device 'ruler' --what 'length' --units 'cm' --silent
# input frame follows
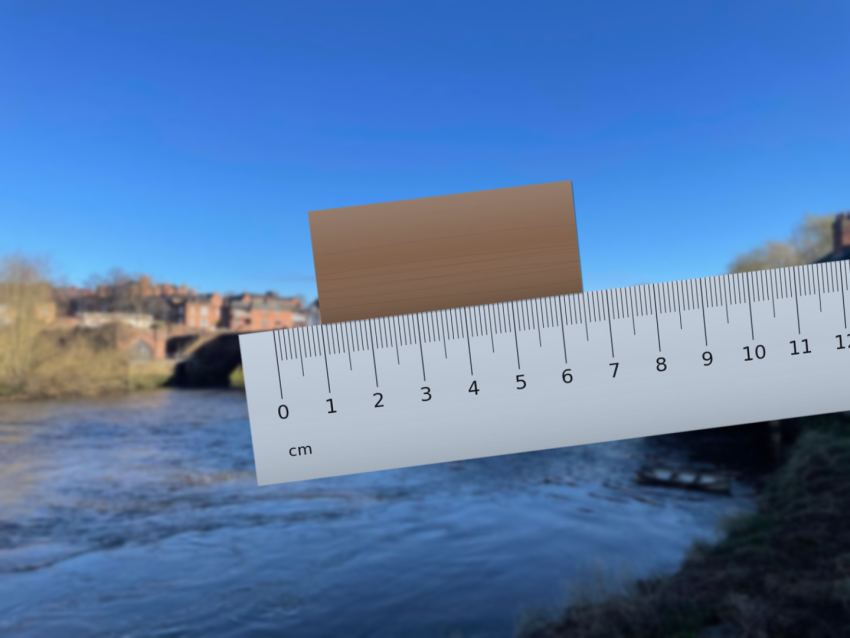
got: 5.5 cm
